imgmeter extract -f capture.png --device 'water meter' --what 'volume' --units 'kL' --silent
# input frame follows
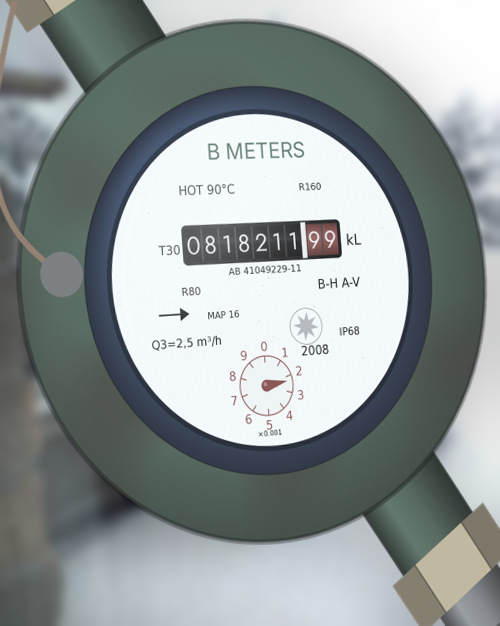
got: 818211.992 kL
